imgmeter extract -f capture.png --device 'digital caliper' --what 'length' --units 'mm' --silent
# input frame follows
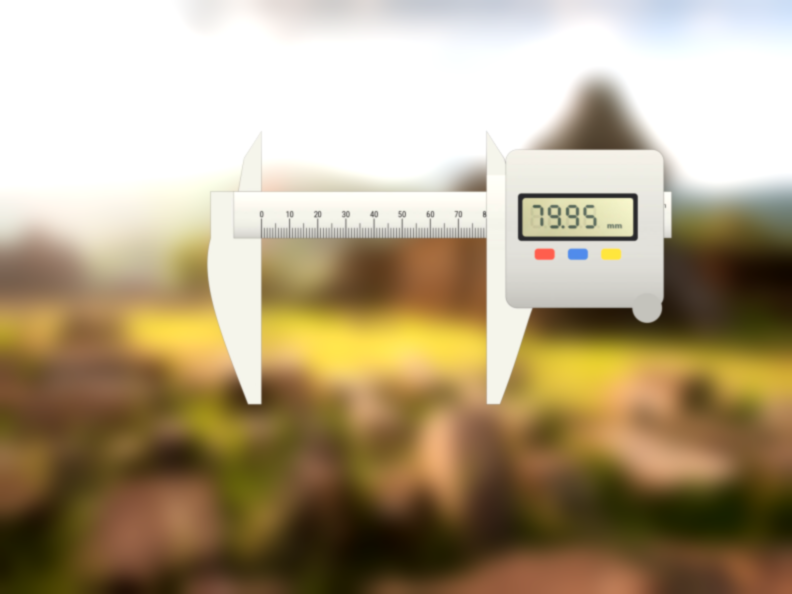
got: 79.95 mm
